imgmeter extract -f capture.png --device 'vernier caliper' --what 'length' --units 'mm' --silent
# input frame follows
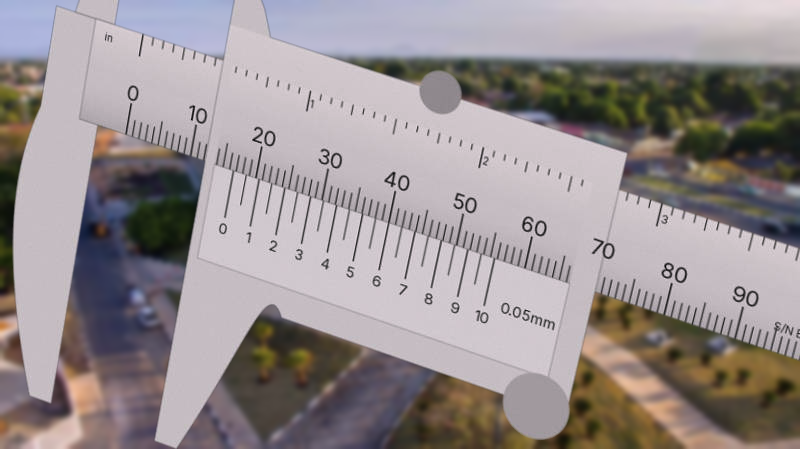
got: 16.6 mm
